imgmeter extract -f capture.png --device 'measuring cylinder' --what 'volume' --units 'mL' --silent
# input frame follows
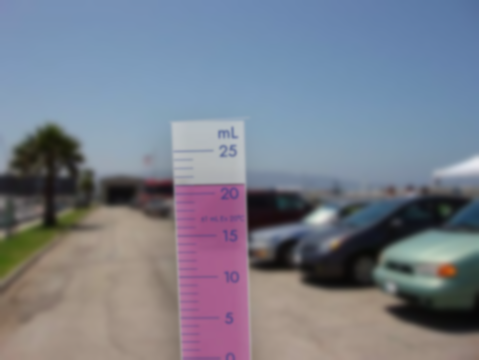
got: 21 mL
